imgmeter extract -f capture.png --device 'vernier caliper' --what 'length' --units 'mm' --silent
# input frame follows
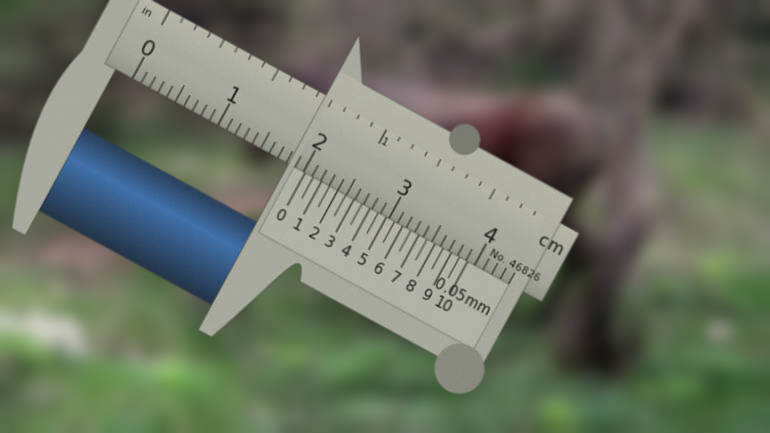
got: 20.2 mm
